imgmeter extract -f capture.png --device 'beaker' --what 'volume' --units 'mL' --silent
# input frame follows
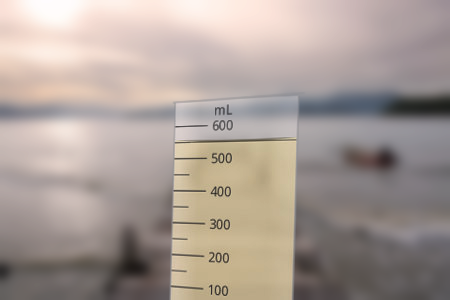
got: 550 mL
